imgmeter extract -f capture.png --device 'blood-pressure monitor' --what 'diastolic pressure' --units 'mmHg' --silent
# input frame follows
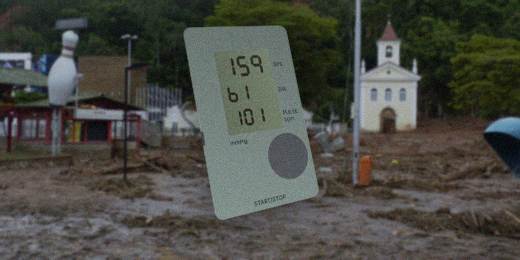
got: 61 mmHg
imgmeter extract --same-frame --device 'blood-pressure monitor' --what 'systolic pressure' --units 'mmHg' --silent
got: 159 mmHg
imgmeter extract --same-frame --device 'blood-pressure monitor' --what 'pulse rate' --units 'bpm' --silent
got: 101 bpm
